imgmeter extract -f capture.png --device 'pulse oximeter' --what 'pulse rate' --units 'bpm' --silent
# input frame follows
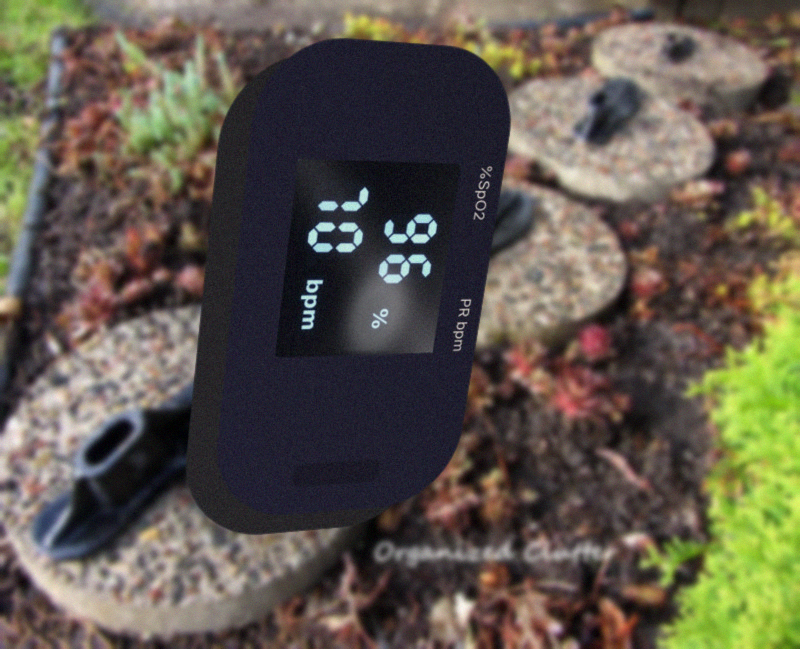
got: 70 bpm
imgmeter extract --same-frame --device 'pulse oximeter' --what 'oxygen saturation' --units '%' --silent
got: 96 %
